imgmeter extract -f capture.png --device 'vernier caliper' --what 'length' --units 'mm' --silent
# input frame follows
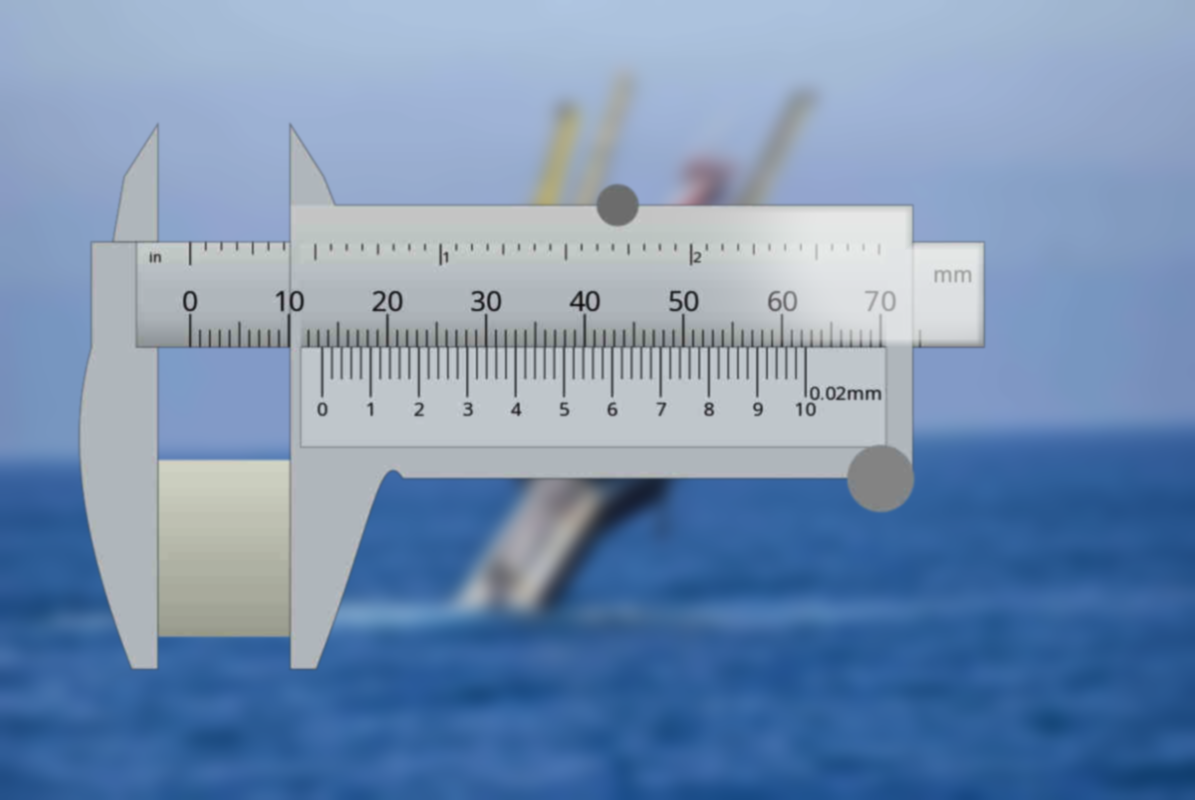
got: 13.4 mm
